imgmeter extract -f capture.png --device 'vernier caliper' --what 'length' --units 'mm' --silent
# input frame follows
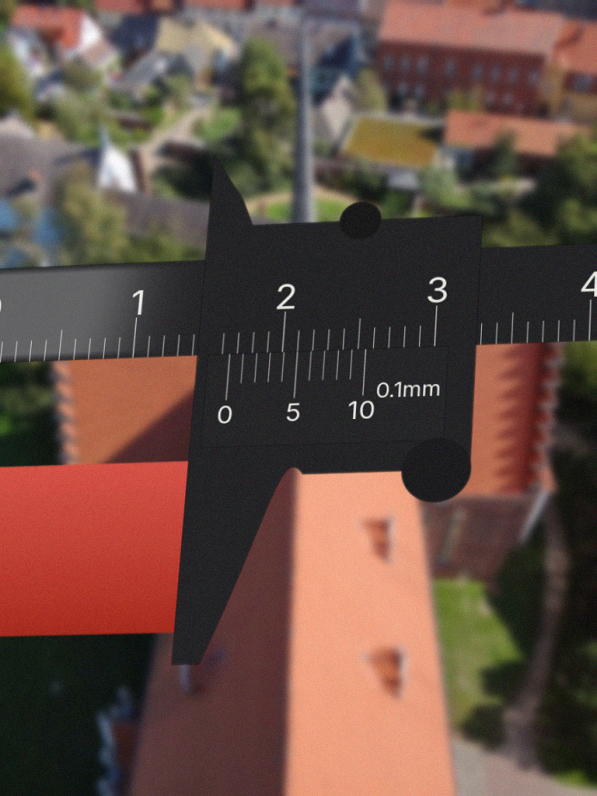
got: 16.5 mm
